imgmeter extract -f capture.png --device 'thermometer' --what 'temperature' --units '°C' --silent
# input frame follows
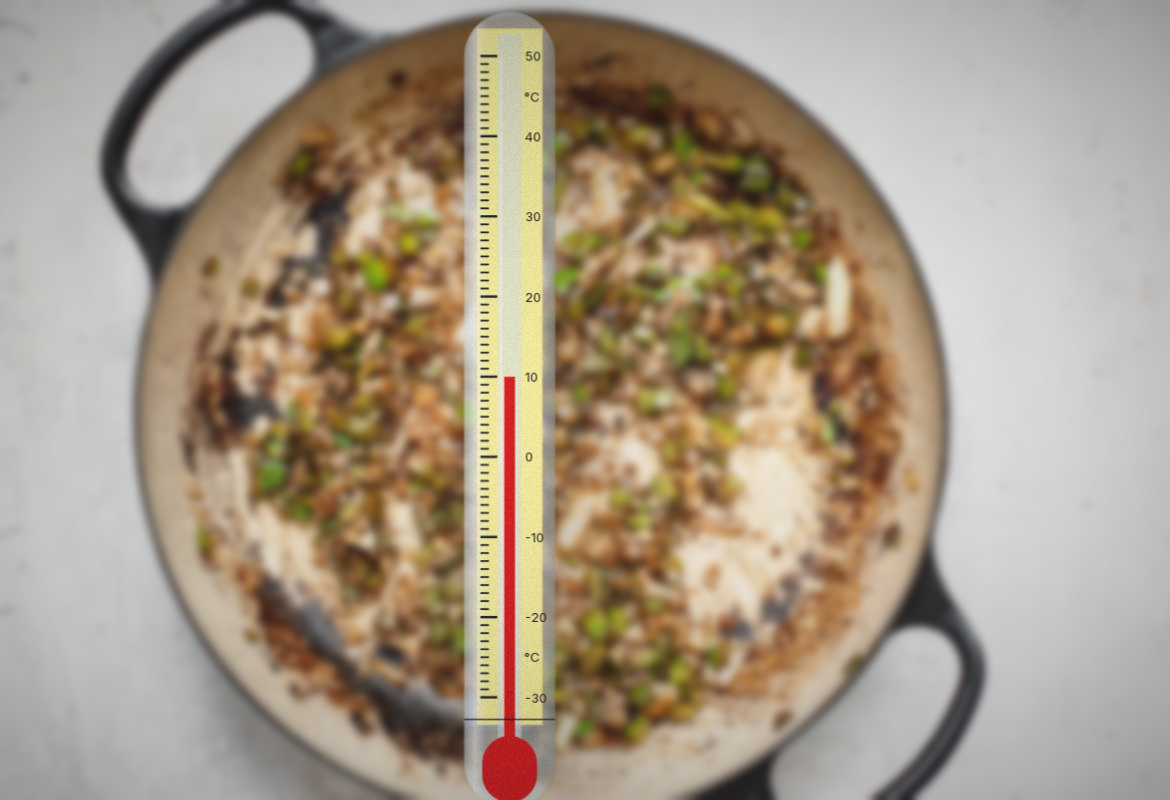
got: 10 °C
